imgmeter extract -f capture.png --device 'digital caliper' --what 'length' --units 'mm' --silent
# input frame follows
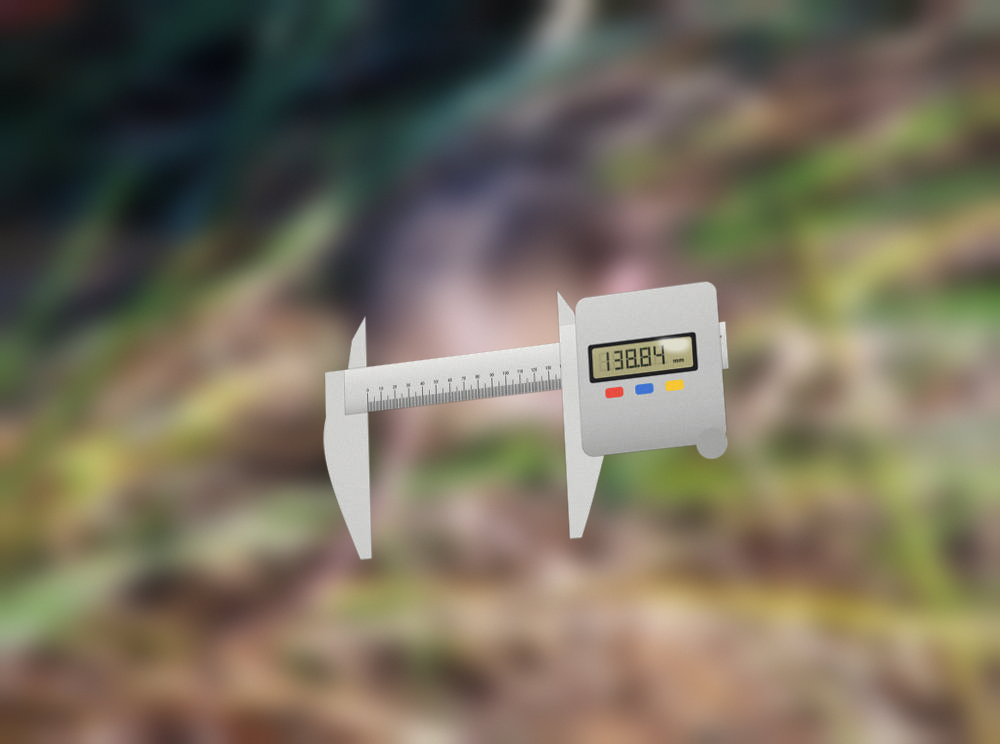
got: 138.84 mm
